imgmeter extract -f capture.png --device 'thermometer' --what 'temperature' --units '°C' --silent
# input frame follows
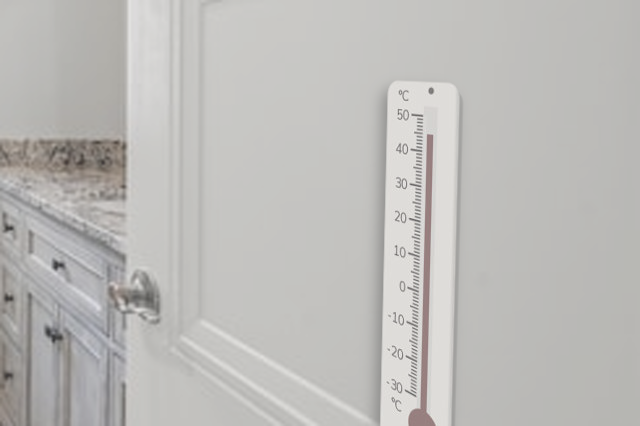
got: 45 °C
